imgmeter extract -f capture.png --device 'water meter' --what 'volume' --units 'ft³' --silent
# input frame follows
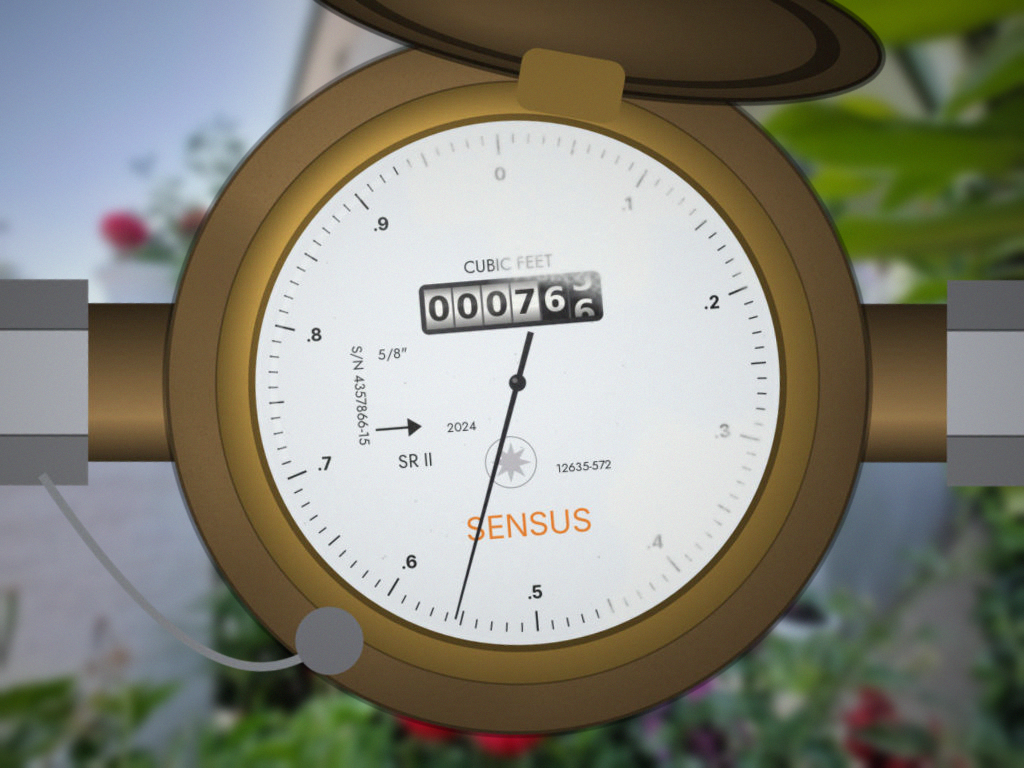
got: 765.55 ft³
